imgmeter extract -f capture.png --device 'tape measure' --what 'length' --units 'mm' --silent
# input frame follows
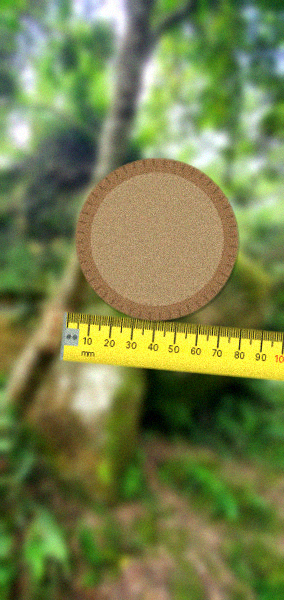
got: 75 mm
